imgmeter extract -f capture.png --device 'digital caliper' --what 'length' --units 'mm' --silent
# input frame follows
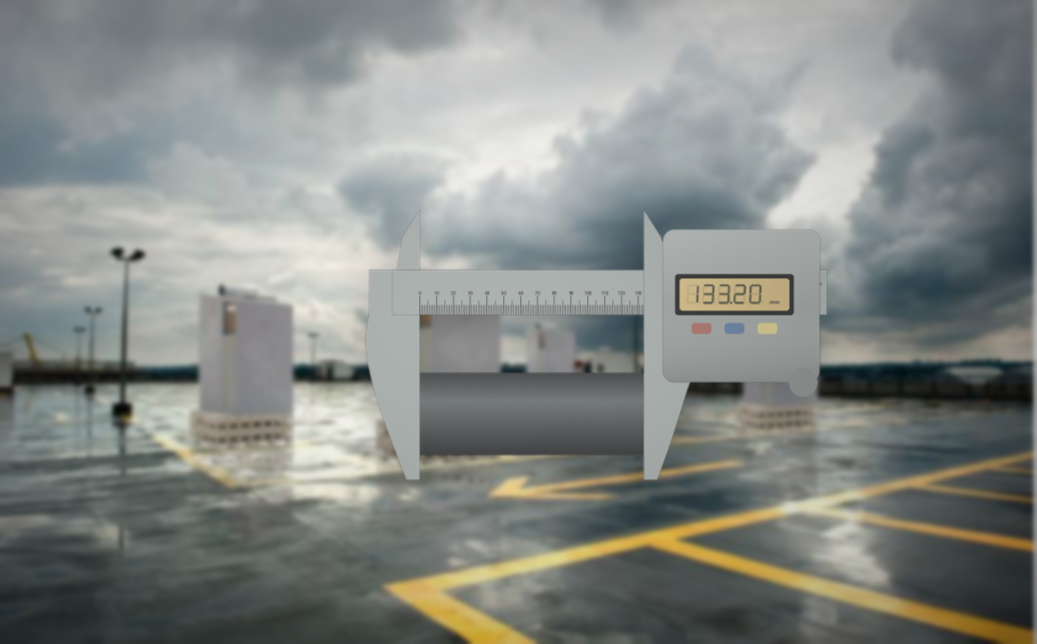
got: 133.20 mm
